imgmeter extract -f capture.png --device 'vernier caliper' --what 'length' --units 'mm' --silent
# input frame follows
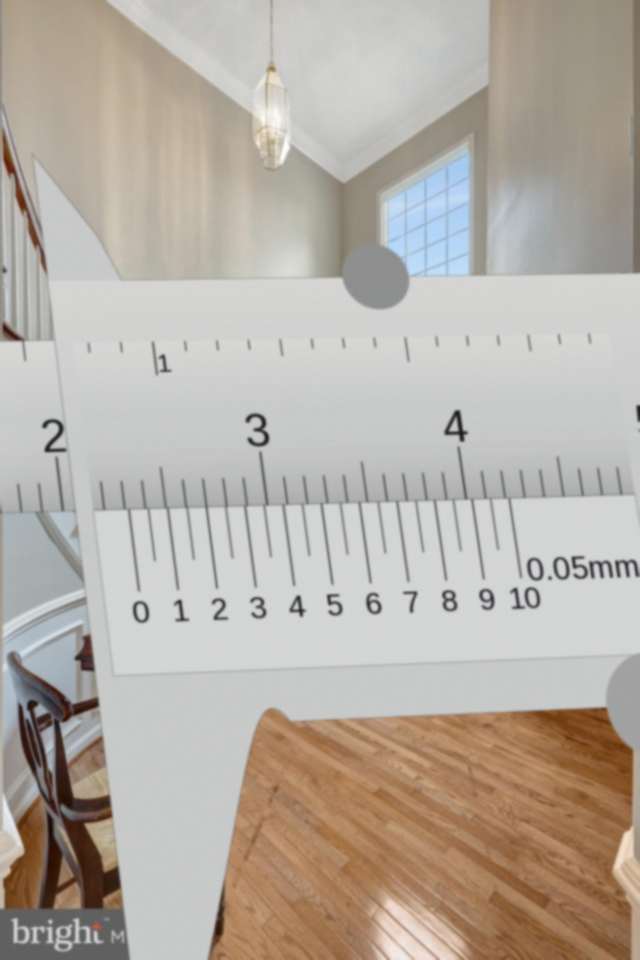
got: 23.2 mm
